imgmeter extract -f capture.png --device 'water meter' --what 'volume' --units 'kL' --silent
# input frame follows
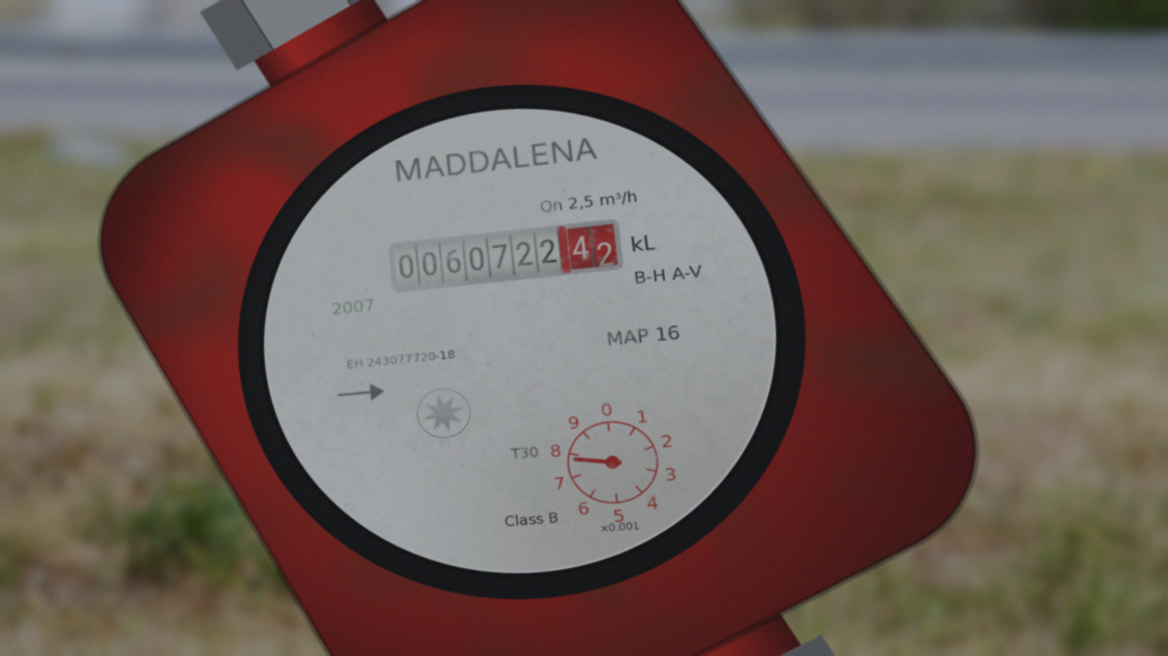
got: 60722.417 kL
